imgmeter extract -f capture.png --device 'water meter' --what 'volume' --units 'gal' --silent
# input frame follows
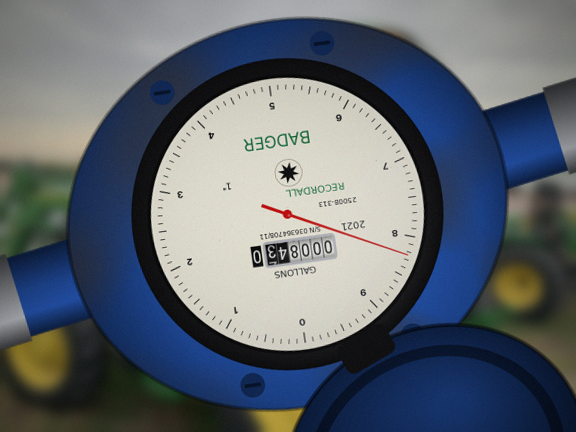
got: 8428.2 gal
